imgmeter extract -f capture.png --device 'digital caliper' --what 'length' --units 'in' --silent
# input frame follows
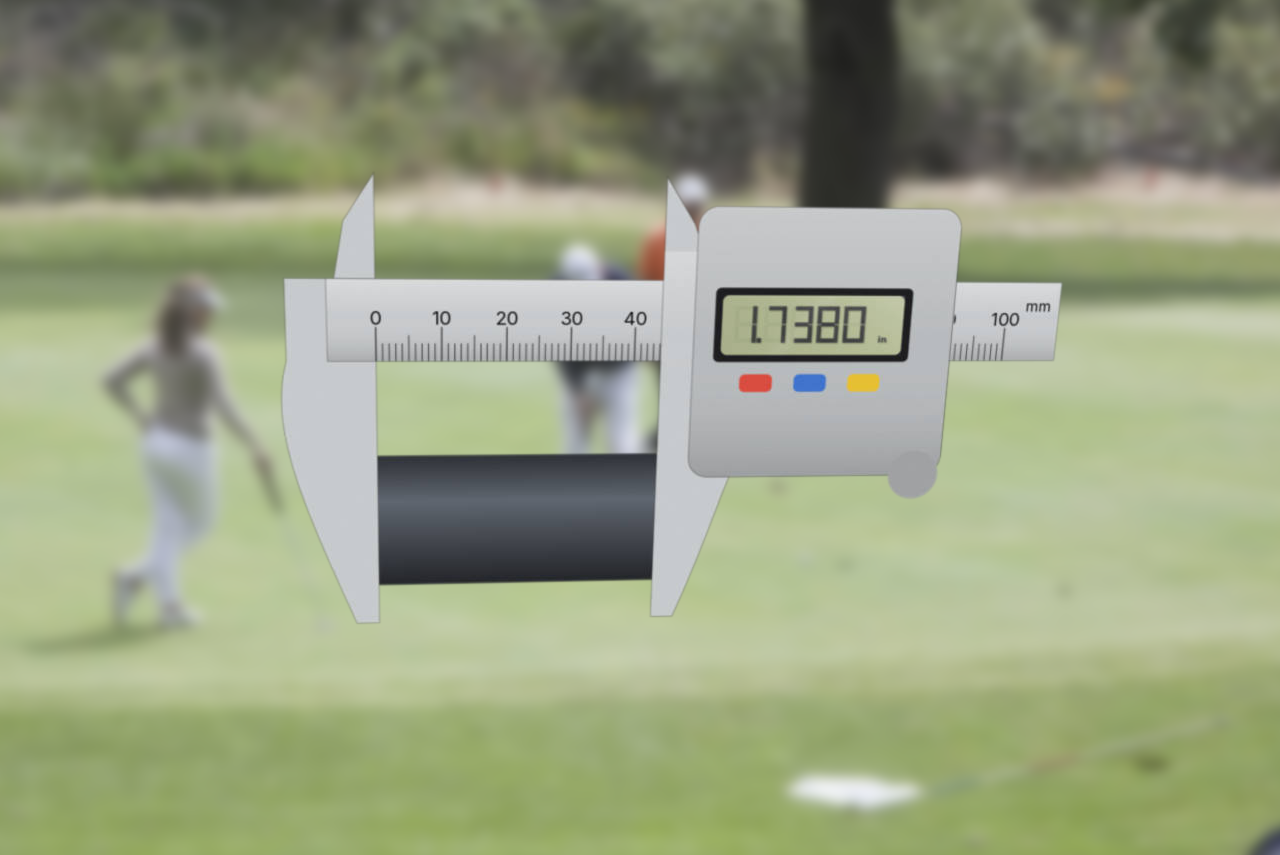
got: 1.7380 in
